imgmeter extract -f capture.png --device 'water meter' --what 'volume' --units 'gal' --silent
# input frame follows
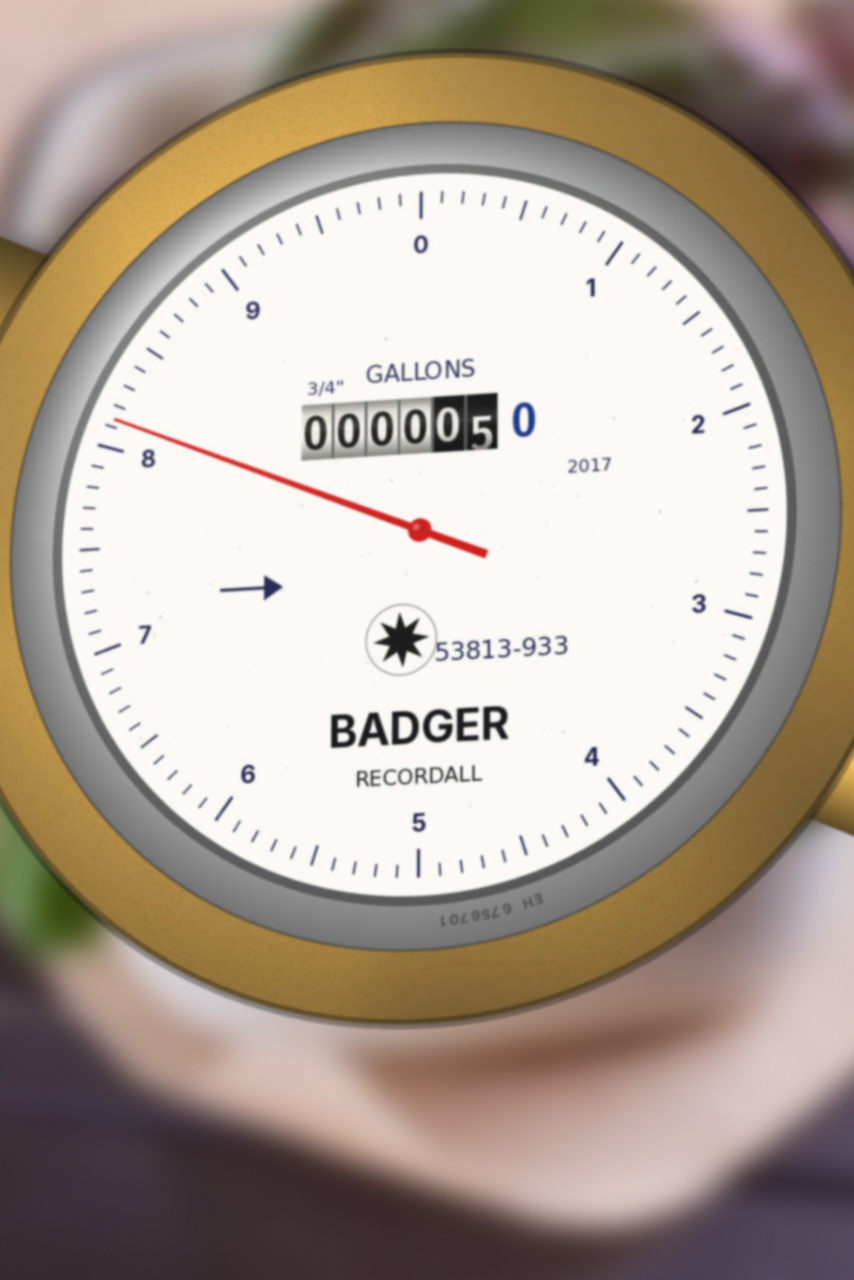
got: 48.1 gal
